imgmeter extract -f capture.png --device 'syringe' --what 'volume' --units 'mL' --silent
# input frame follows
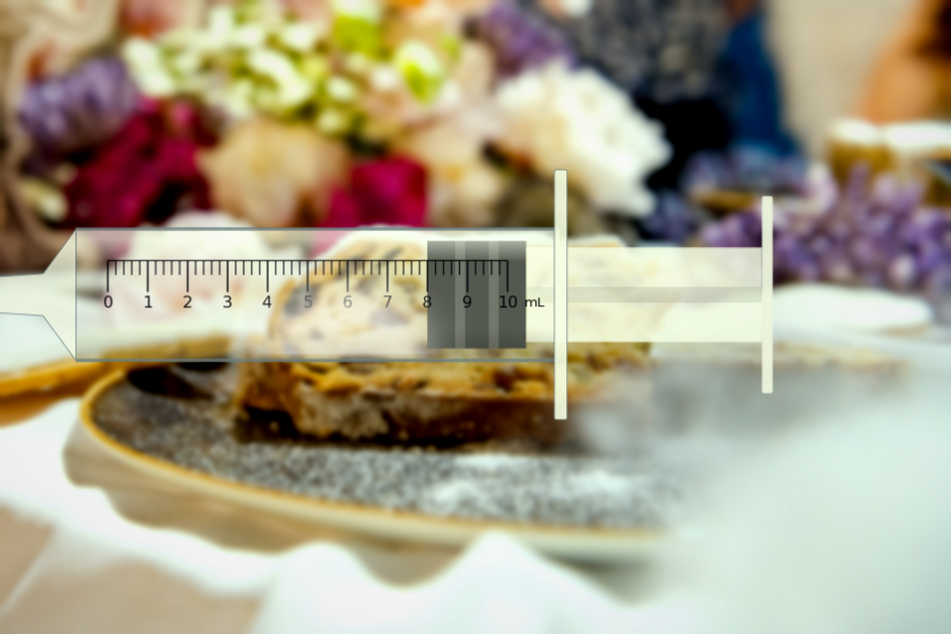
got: 8 mL
